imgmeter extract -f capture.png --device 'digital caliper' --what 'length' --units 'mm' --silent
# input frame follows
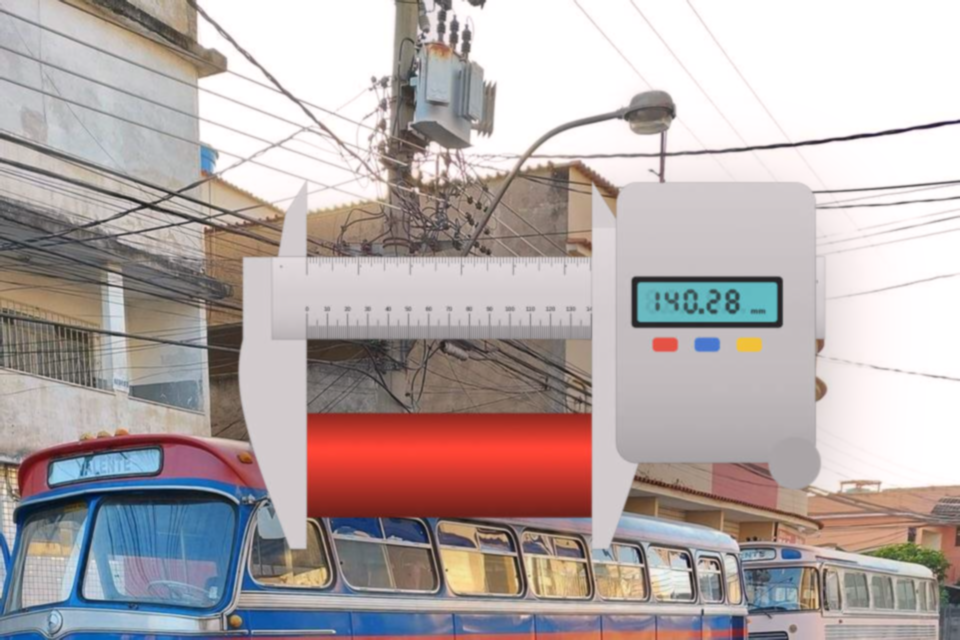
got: 140.28 mm
